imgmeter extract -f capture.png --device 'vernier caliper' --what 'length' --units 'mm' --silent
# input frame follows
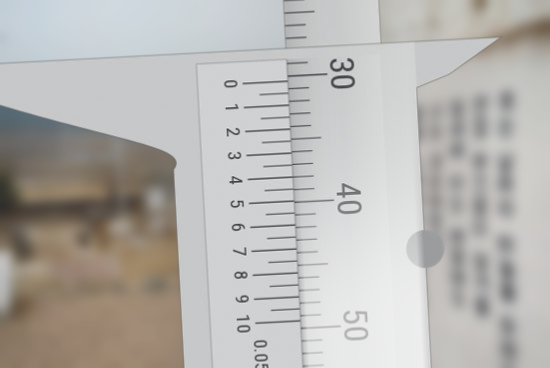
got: 30.4 mm
